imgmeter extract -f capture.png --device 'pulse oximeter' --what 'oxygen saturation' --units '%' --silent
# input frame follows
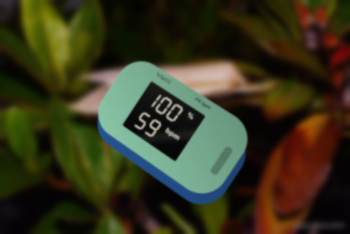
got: 100 %
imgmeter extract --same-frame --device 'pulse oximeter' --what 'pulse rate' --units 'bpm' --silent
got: 59 bpm
